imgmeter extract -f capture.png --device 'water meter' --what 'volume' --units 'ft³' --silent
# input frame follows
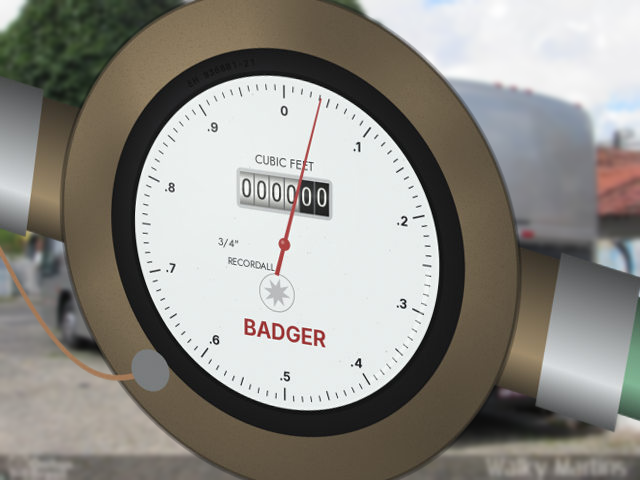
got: 0.04 ft³
